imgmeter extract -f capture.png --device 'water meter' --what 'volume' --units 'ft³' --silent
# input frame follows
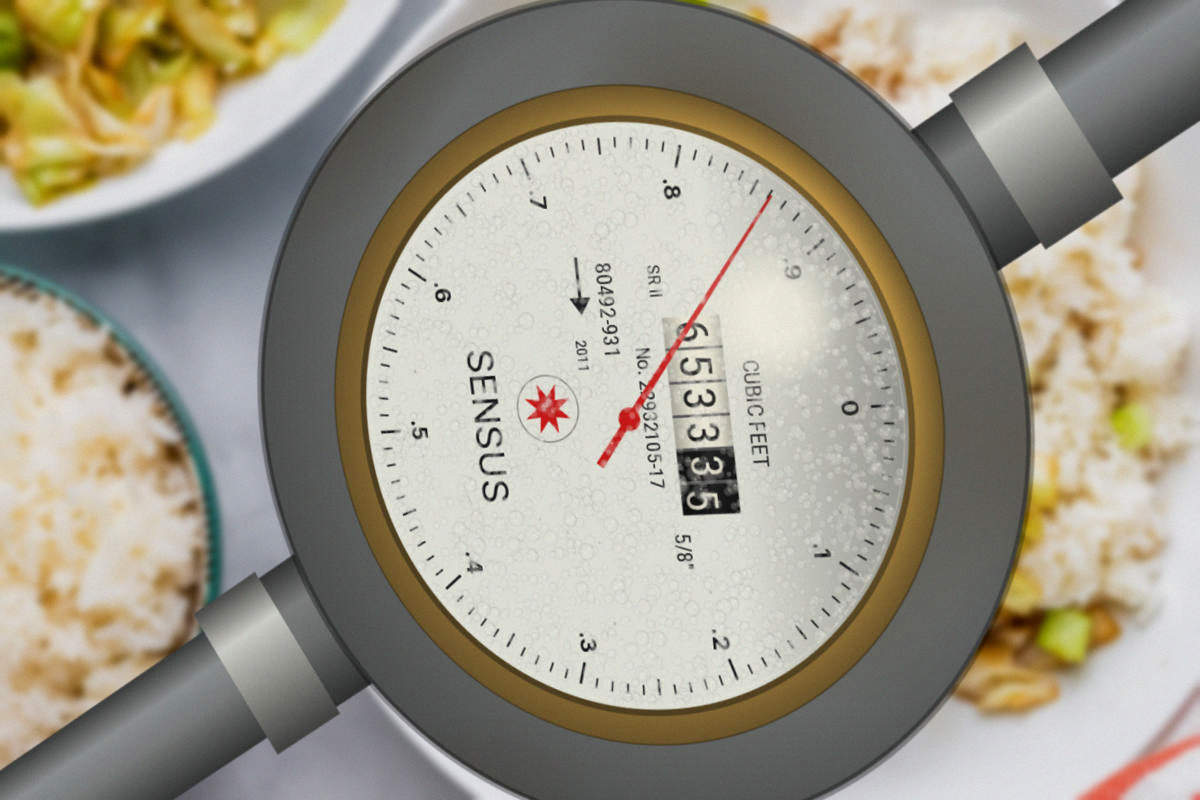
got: 653334.86 ft³
